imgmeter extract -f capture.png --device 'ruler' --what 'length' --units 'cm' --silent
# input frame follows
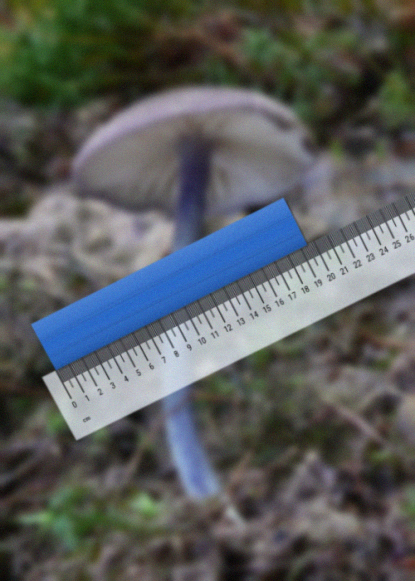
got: 19.5 cm
